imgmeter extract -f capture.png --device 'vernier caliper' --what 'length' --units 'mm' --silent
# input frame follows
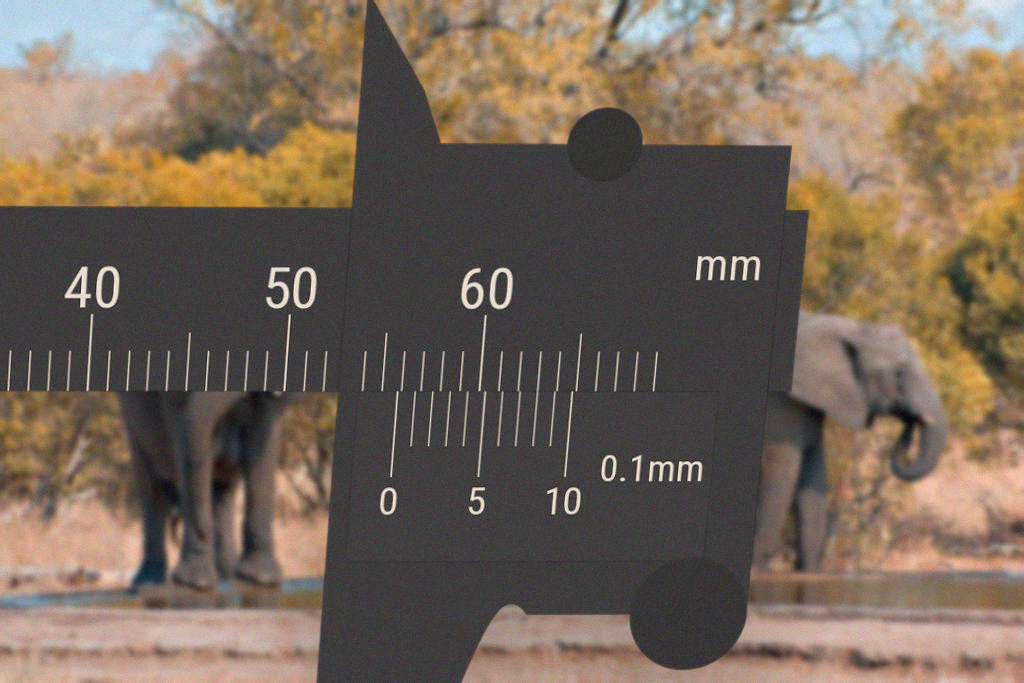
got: 55.8 mm
